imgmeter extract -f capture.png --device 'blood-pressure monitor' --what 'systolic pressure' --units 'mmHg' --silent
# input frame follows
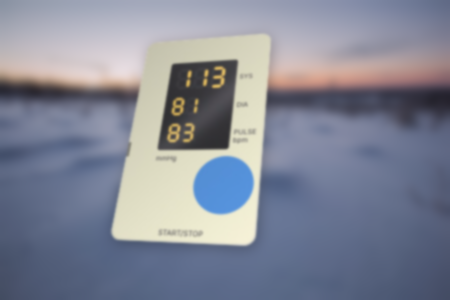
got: 113 mmHg
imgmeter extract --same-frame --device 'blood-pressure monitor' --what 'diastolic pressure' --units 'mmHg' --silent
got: 81 mmHg
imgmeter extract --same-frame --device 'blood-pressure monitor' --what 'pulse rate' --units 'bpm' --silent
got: 83 bpm
